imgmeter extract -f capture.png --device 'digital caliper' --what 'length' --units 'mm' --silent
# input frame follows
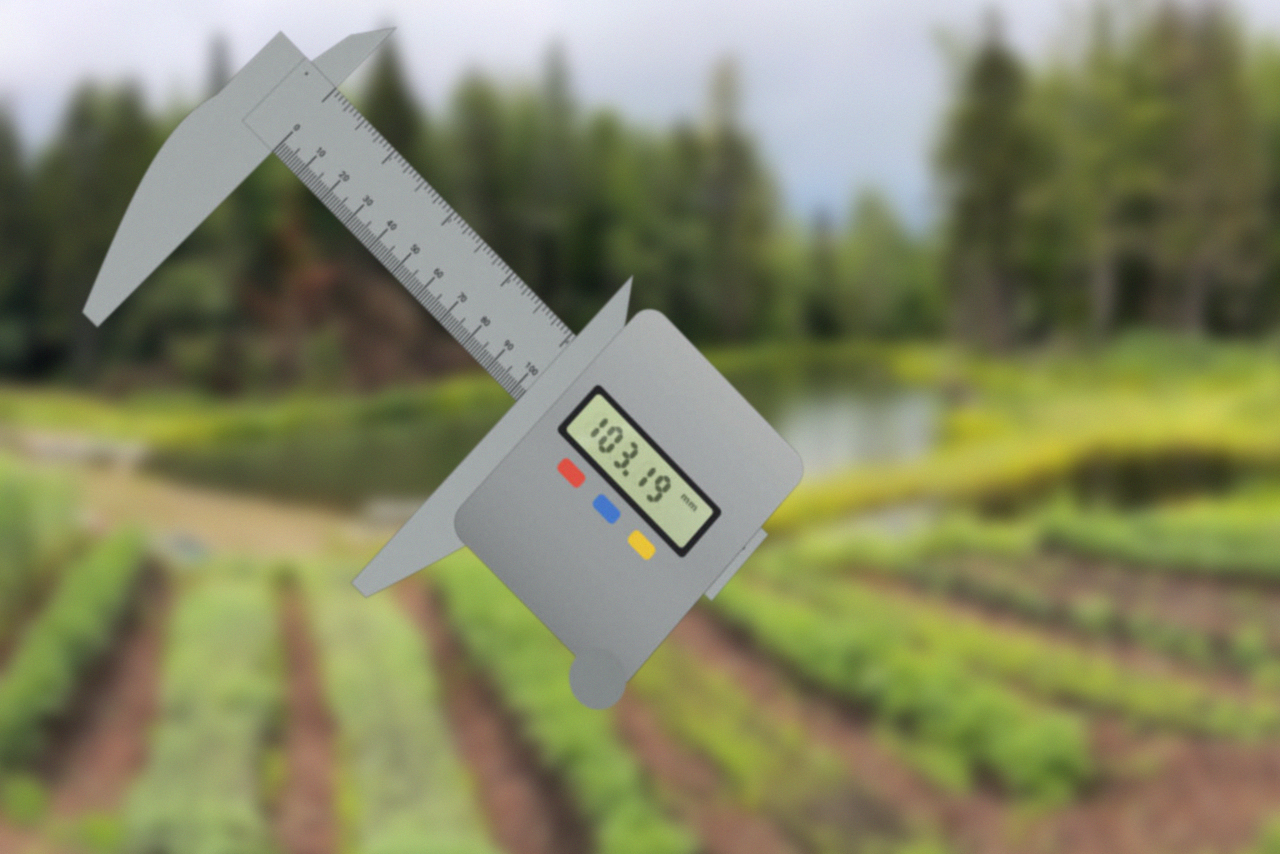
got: 103.19 mm
